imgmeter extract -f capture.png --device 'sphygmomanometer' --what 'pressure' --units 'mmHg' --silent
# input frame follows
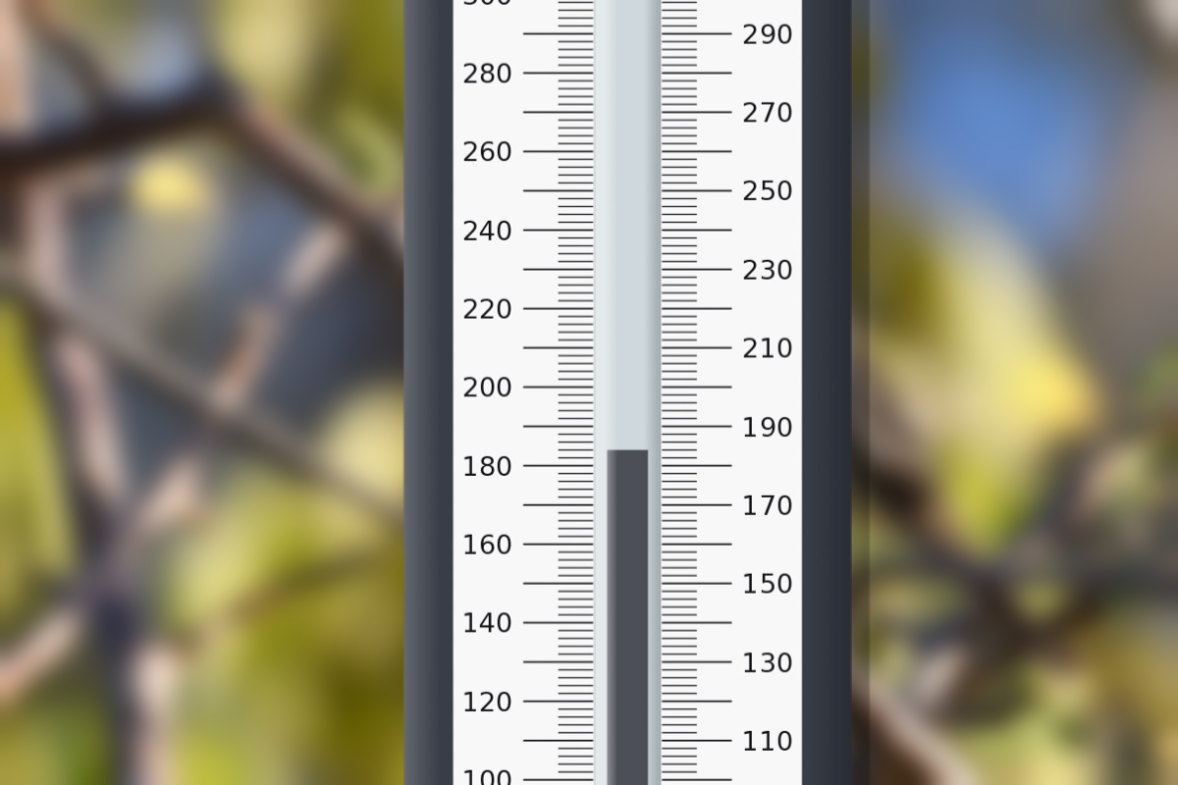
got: 184 mmHg
